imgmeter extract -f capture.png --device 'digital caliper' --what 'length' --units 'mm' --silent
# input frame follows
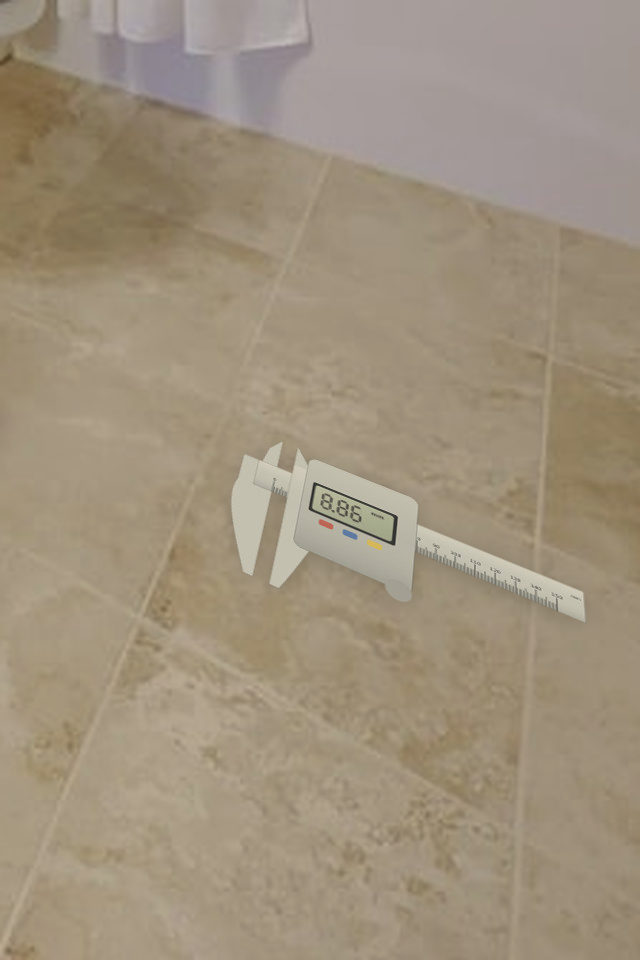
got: 8.86 mm
